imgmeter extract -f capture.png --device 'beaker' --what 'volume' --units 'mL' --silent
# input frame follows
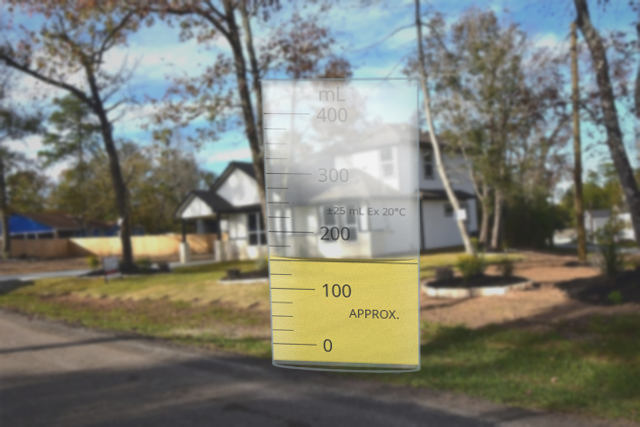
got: 150 mL
